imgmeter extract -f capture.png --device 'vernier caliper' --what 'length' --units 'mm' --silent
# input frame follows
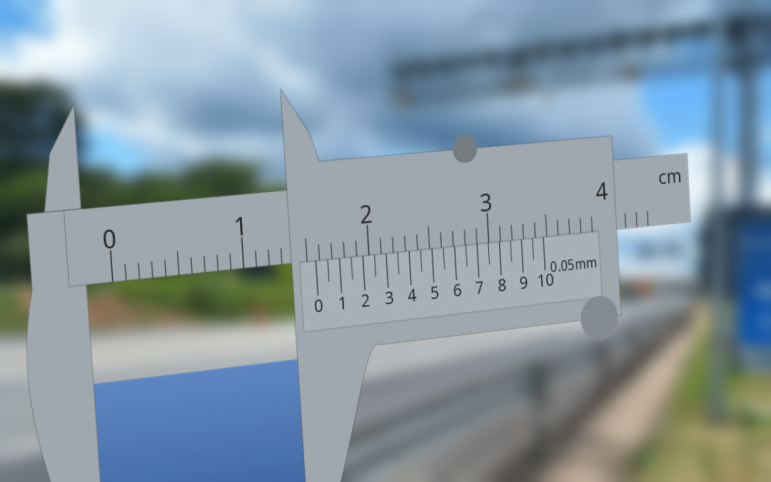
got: 15.7 mm
